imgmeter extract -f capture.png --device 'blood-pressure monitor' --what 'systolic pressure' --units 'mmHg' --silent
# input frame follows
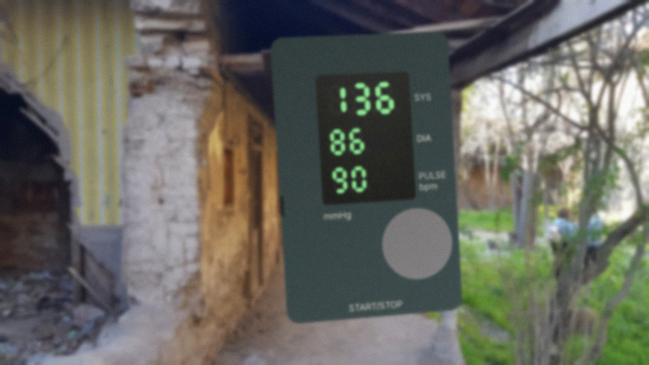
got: 136 mmHg
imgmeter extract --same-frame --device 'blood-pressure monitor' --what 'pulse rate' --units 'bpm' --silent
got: 90 bpm
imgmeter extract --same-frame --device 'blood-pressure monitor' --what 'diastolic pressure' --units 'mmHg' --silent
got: 86 mmHg
